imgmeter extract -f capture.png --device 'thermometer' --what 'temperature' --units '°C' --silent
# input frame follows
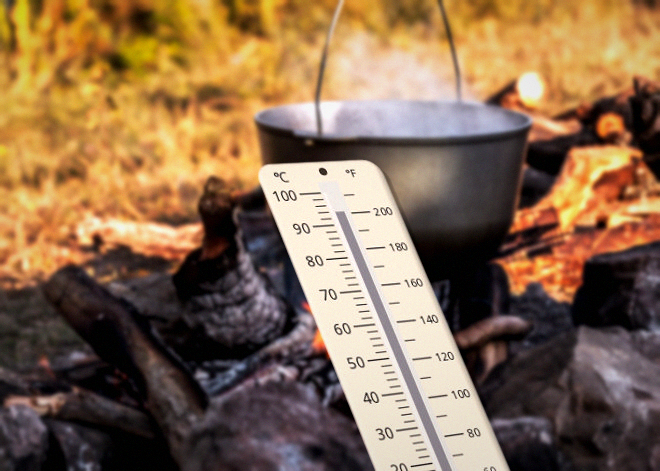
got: 94 °C
